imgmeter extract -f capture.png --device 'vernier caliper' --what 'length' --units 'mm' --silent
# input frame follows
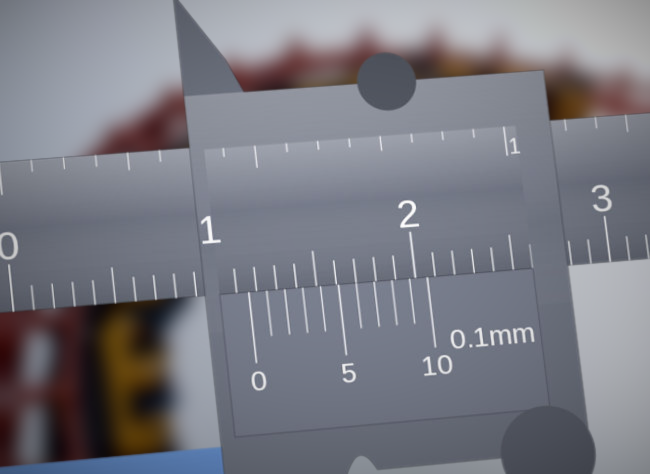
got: 11.6 mm
